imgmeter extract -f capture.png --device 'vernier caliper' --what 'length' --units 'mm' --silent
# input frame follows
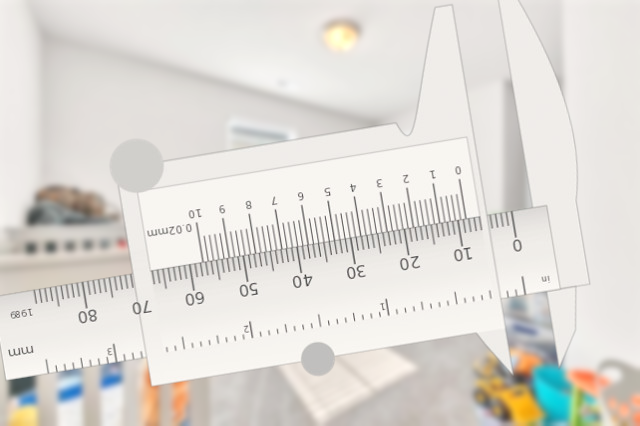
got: 8.5 mm
